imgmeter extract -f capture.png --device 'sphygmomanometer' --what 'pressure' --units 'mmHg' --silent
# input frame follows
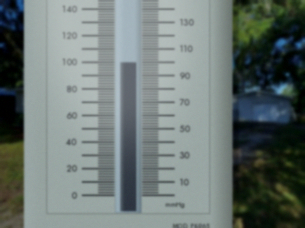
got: 100 mmHg
